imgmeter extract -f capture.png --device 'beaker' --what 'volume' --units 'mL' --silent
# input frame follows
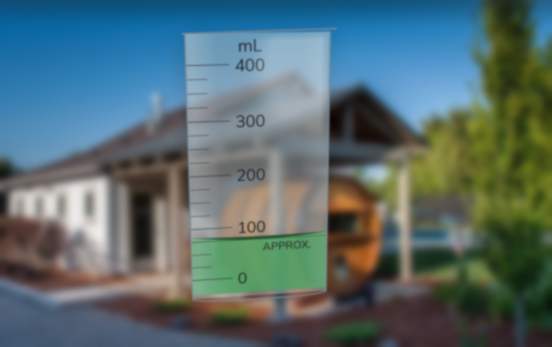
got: 75 mL
